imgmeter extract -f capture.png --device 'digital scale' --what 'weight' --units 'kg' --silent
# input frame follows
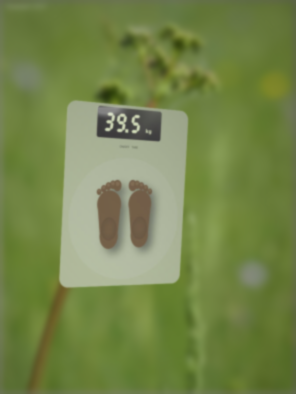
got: 39.5 kg
